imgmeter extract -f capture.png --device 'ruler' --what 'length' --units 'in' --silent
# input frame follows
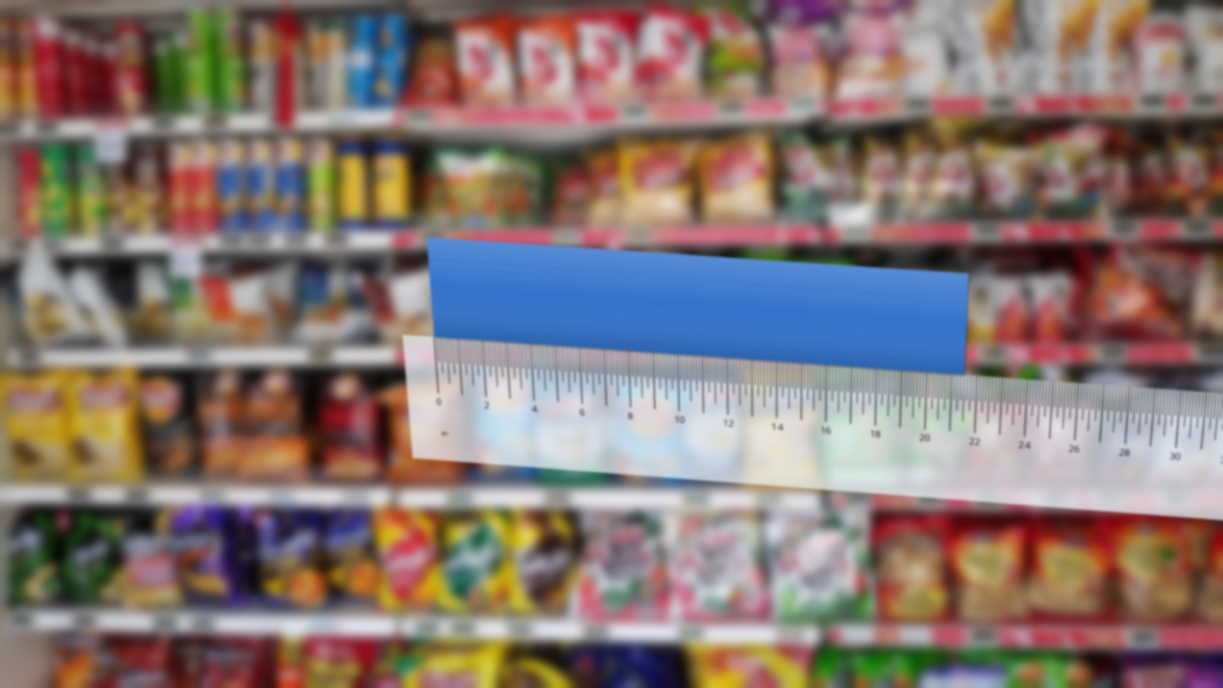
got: 21.5 in
